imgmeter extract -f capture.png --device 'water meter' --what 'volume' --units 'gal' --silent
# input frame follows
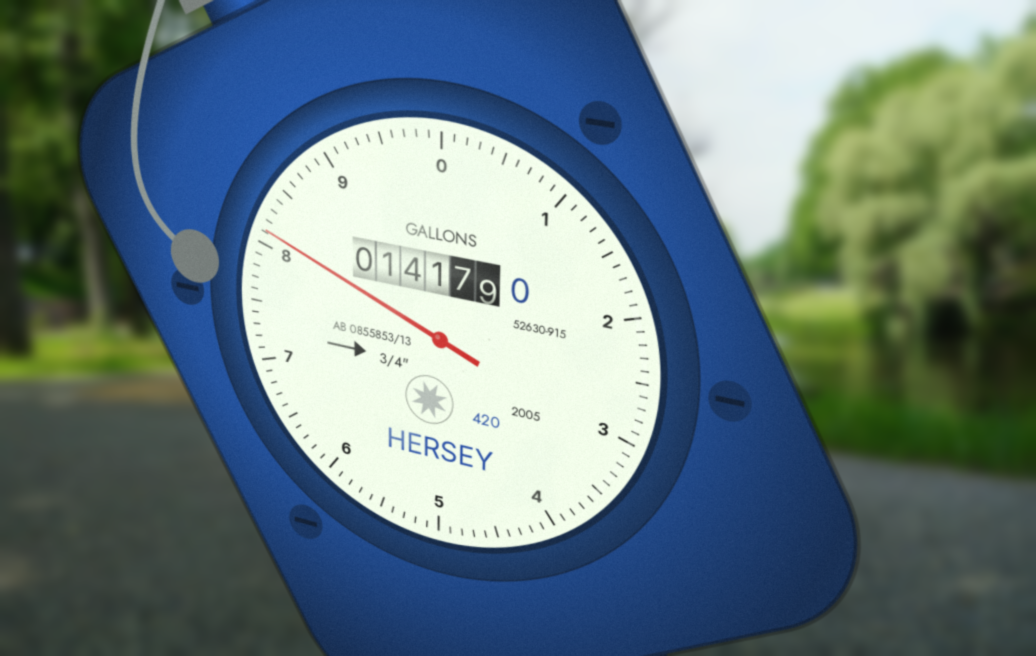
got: 141788.1 gal
